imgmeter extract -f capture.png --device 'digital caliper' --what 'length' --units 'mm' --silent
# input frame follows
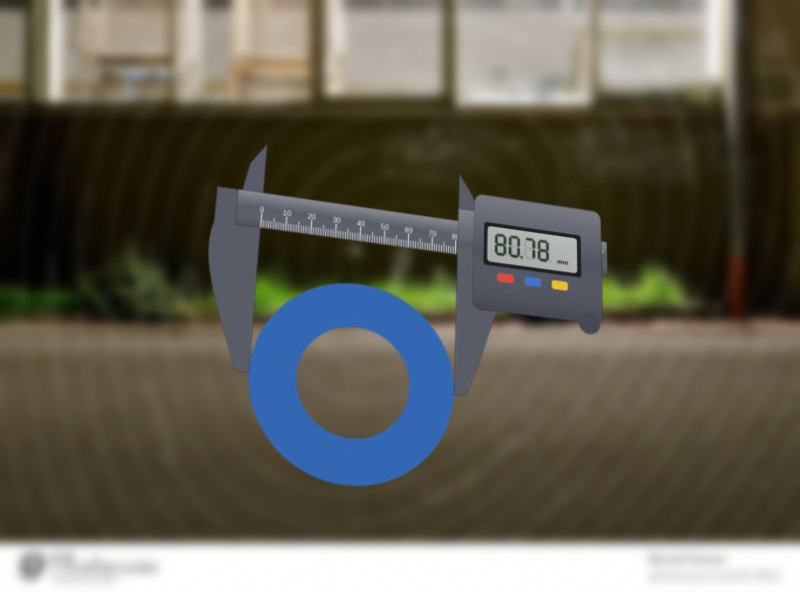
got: 80.78 mm
